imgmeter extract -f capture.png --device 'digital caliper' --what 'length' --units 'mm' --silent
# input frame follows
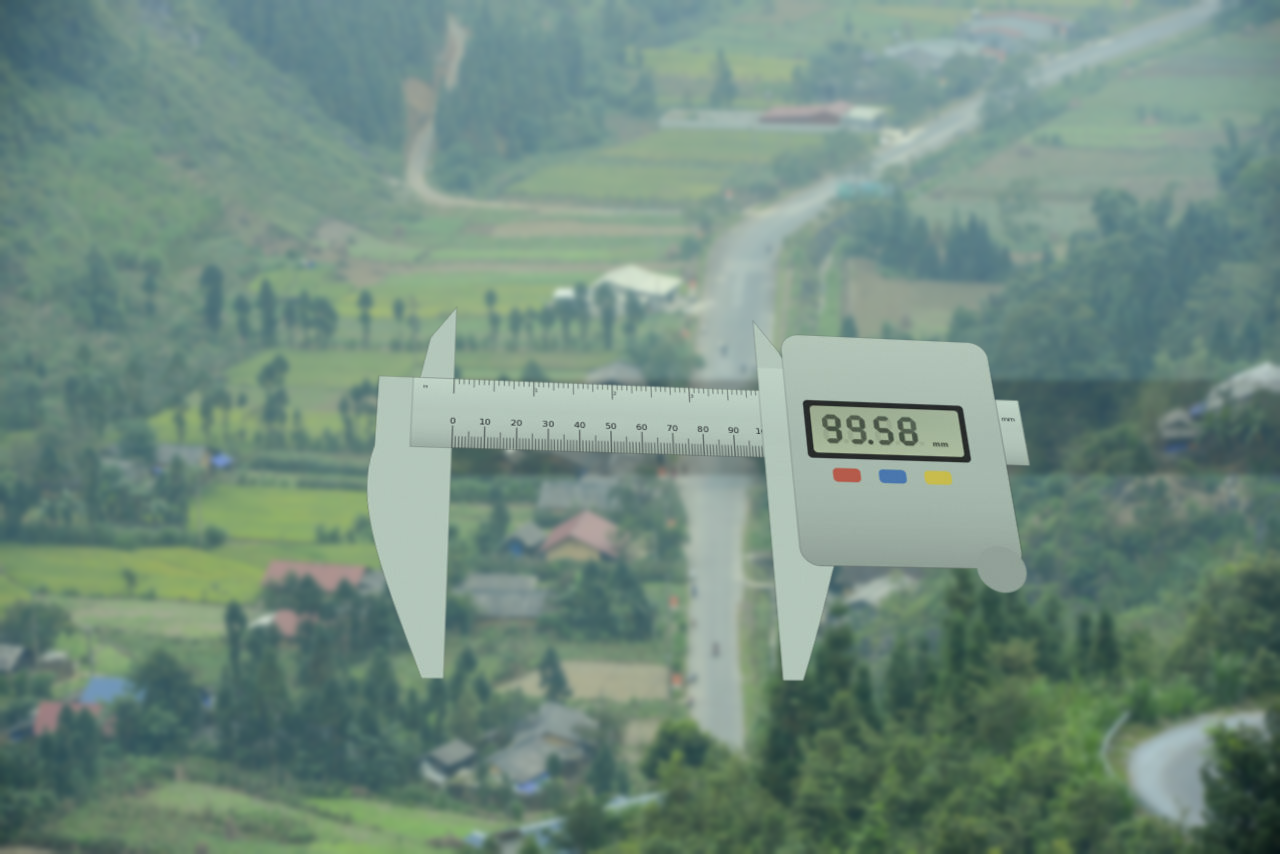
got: 99.58 mm
